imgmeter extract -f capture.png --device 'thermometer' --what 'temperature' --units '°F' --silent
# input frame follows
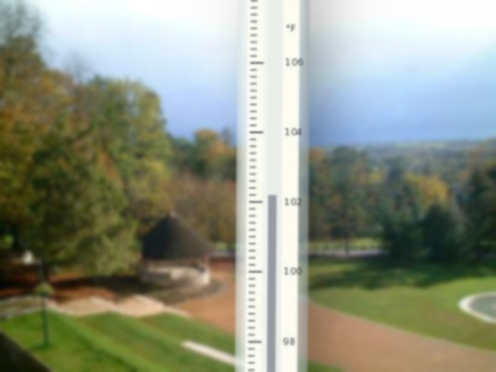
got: 102.2 °F
